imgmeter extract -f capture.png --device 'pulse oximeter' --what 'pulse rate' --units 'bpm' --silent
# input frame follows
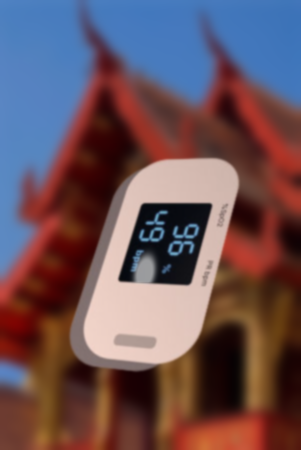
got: 49 bpm
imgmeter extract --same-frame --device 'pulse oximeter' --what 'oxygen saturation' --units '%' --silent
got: 96 %
